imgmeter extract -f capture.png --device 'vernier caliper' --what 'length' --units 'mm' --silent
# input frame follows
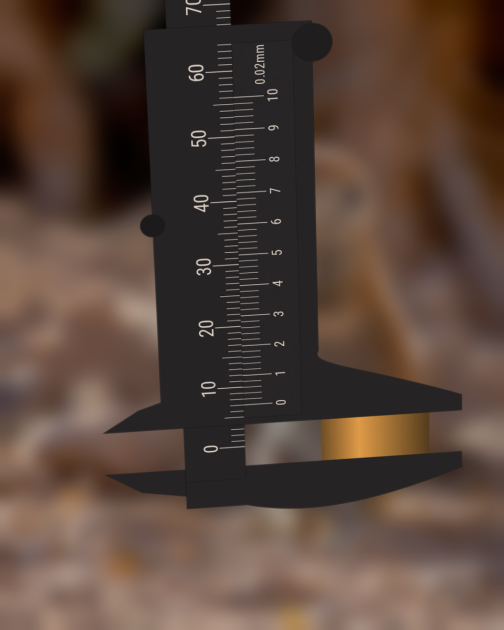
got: 7.0 mm
